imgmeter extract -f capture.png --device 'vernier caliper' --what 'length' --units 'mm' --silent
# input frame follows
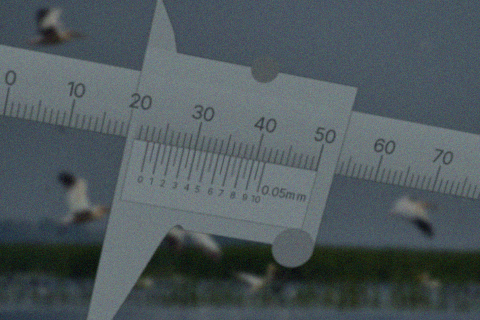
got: 22.5 mm
